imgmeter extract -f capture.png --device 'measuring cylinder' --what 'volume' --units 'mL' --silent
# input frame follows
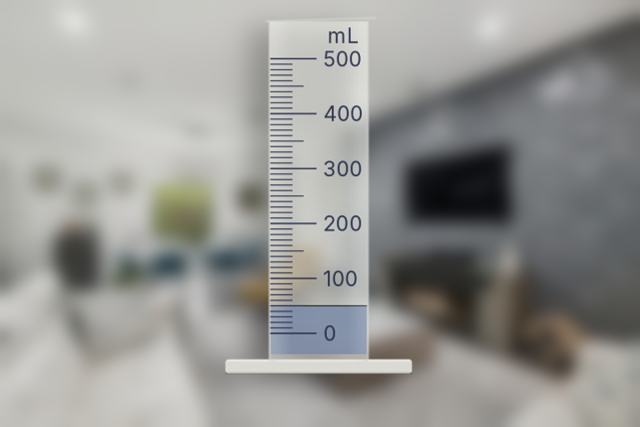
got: 50 mL
